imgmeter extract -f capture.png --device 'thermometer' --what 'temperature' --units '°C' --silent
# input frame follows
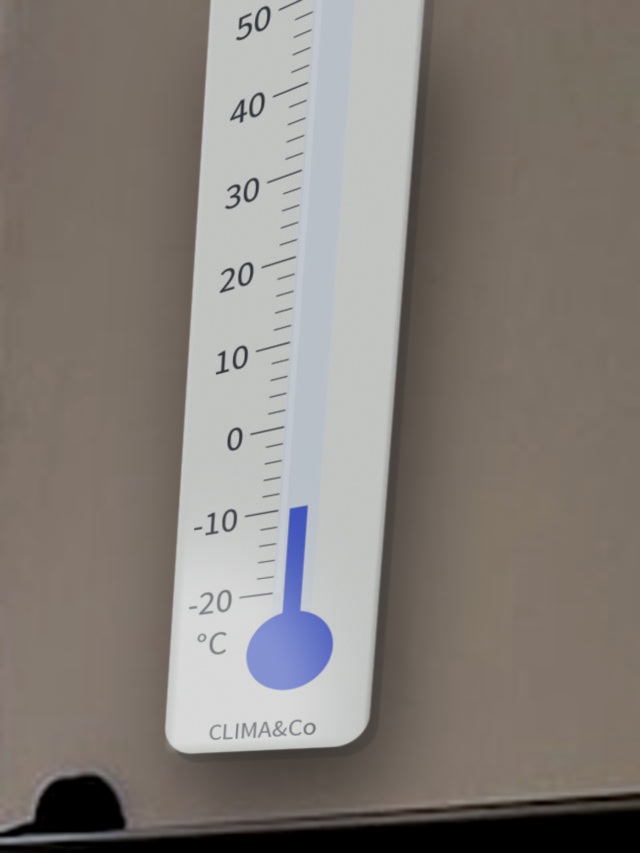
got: -10 °C
